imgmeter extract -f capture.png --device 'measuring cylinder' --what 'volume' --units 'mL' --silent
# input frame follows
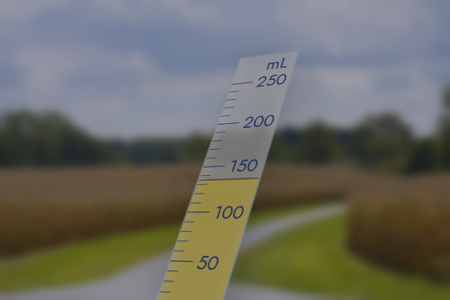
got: 135 mL
